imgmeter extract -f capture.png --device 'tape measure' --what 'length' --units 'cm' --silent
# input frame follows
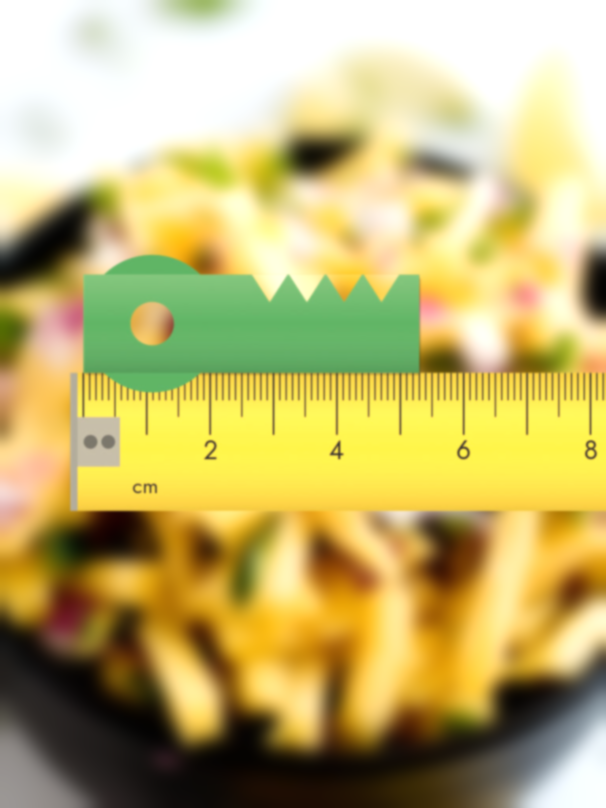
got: 5.3 cm
